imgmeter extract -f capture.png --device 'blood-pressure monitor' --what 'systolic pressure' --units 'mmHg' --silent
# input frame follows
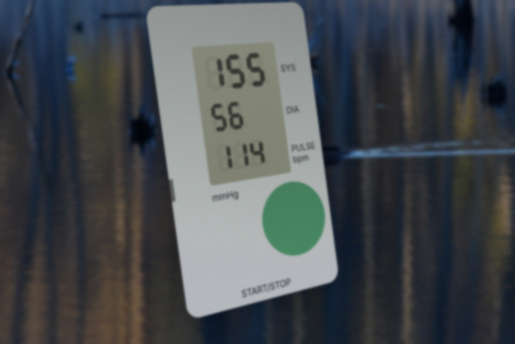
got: 155 mmHg
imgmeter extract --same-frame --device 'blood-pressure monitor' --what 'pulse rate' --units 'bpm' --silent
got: 114 bpm
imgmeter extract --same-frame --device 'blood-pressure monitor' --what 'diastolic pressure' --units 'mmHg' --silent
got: 56 mmHg
